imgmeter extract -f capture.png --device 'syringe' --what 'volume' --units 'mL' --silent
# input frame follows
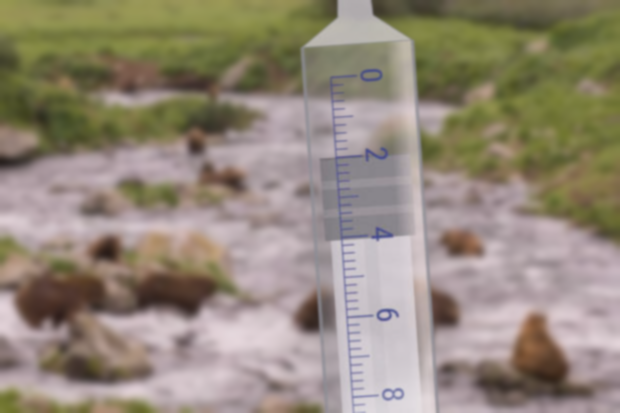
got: 2 mL
